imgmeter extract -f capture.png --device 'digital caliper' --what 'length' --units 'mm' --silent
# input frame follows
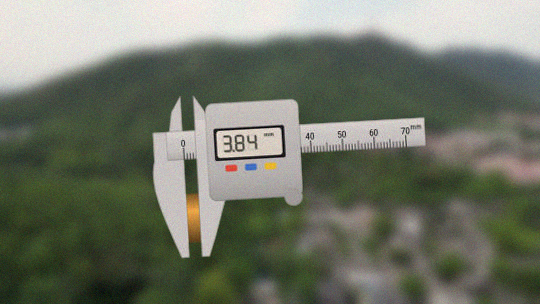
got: 3.84 mm
